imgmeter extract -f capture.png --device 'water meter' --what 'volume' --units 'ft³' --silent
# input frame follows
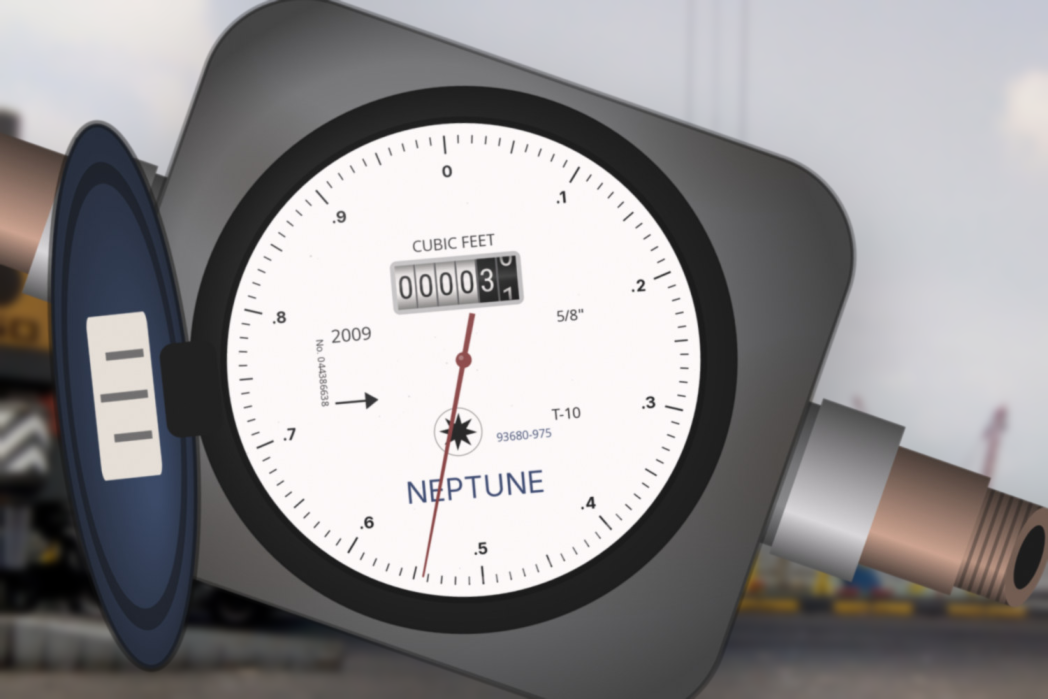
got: 30.54 ft³
